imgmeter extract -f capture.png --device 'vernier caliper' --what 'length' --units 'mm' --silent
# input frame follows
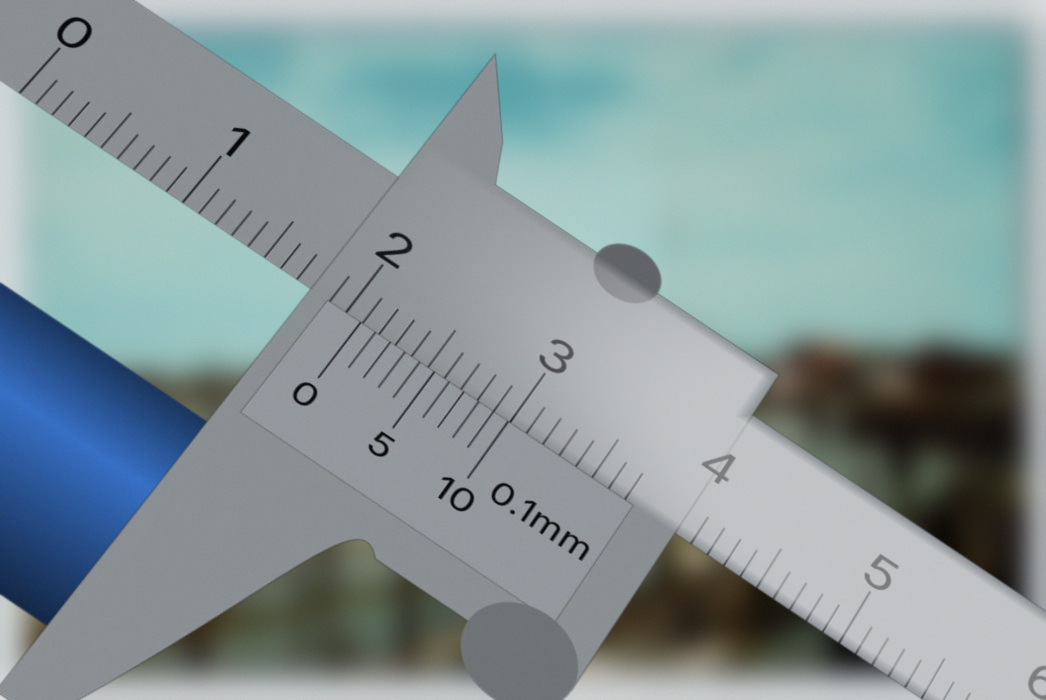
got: 20.9 mm
